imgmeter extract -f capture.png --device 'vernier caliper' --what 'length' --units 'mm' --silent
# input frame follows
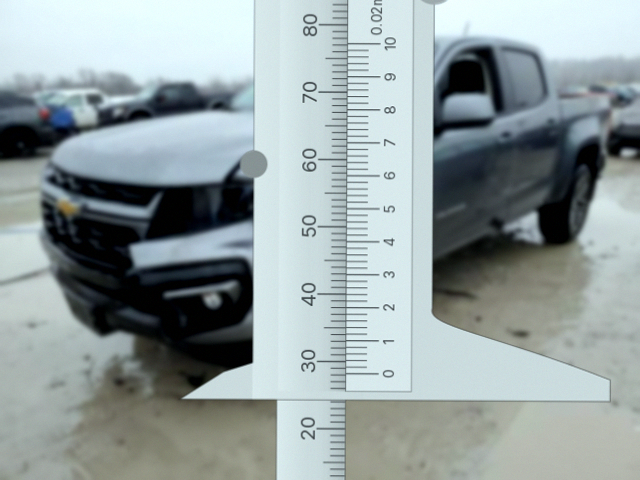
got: 28.2 mm
